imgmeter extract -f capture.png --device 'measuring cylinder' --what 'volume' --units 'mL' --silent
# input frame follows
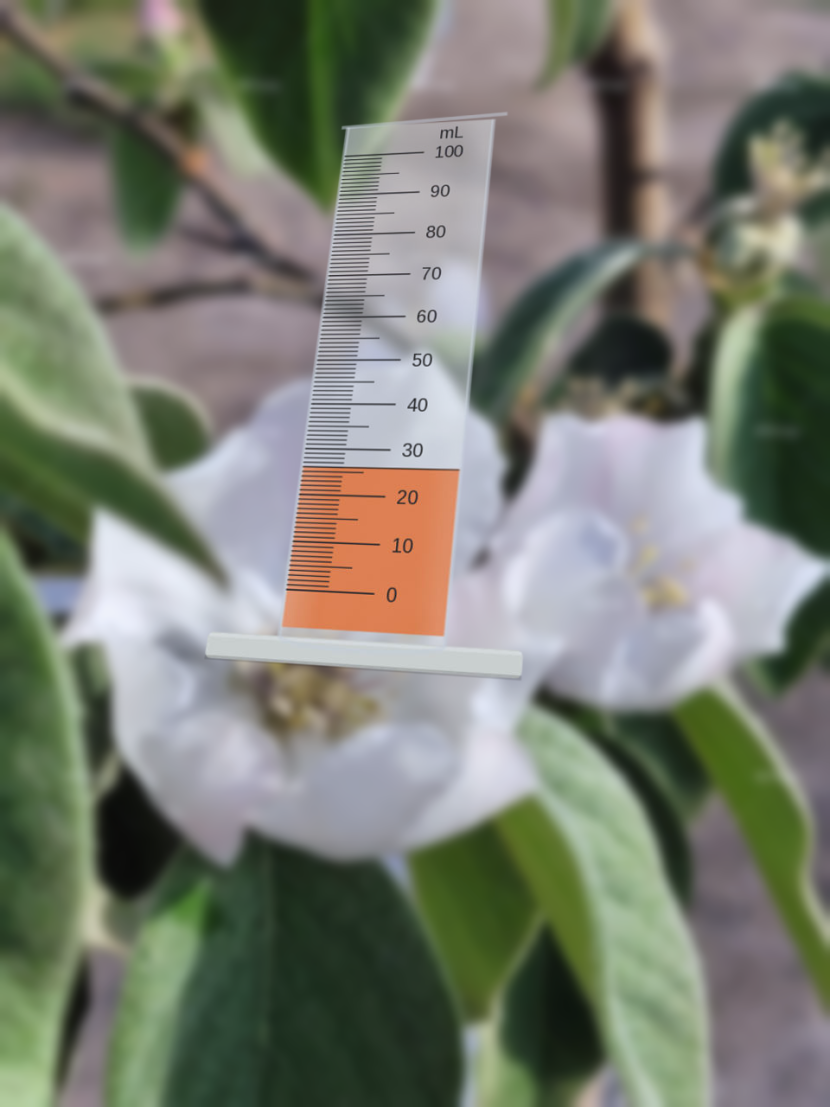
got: 26 mL
